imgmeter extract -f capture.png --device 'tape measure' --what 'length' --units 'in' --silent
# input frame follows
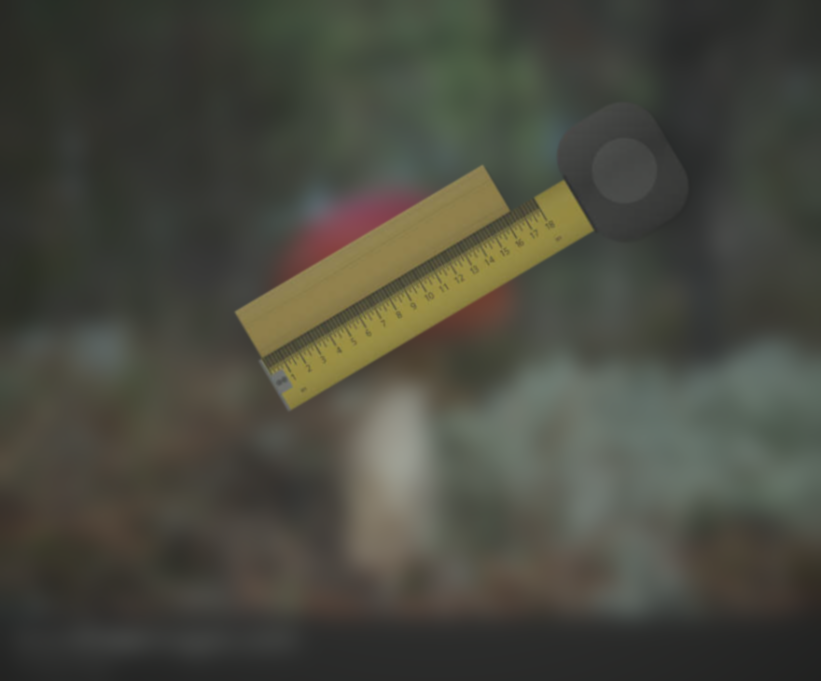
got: 16.5 in
